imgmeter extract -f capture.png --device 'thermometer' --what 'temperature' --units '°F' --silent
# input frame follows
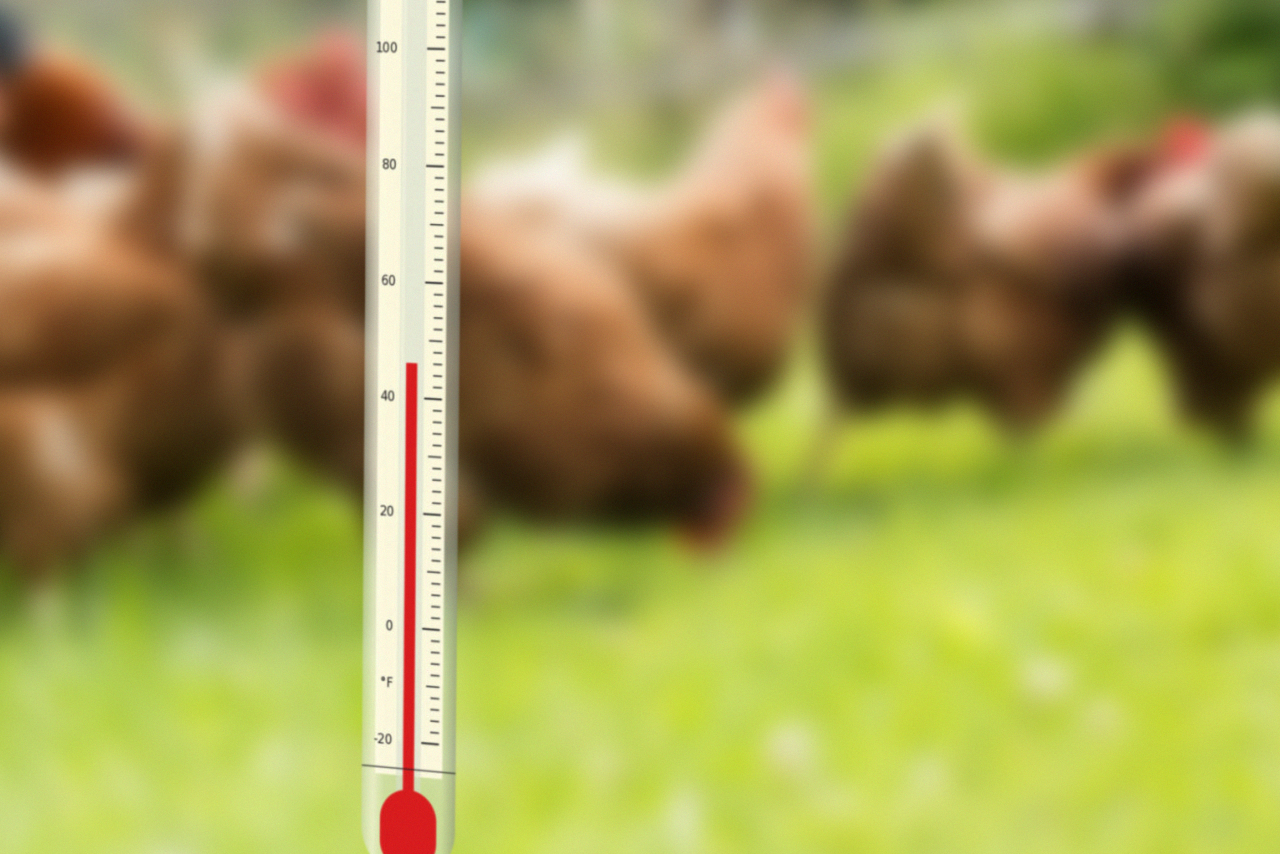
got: 46 °F
